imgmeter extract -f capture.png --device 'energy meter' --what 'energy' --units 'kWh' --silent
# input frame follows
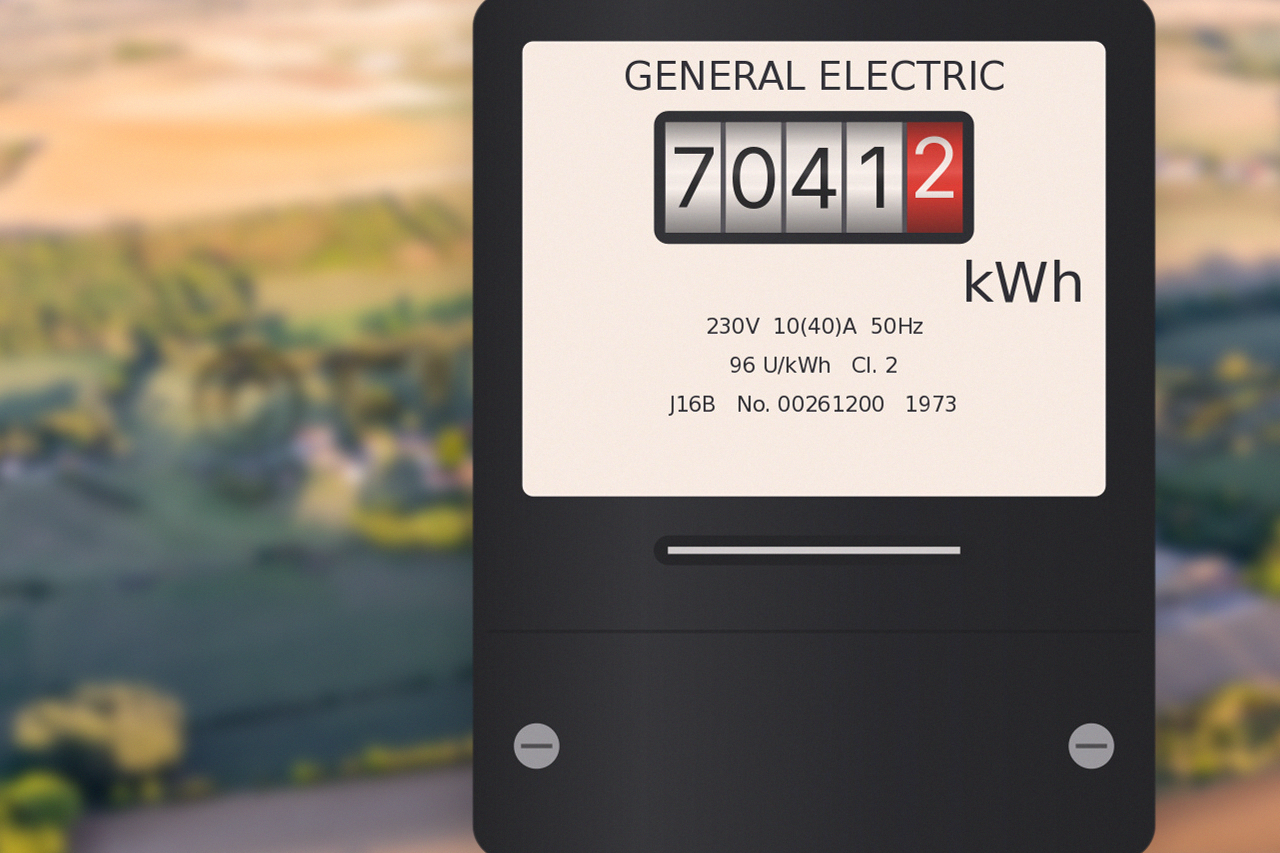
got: 7041.2 kWh
